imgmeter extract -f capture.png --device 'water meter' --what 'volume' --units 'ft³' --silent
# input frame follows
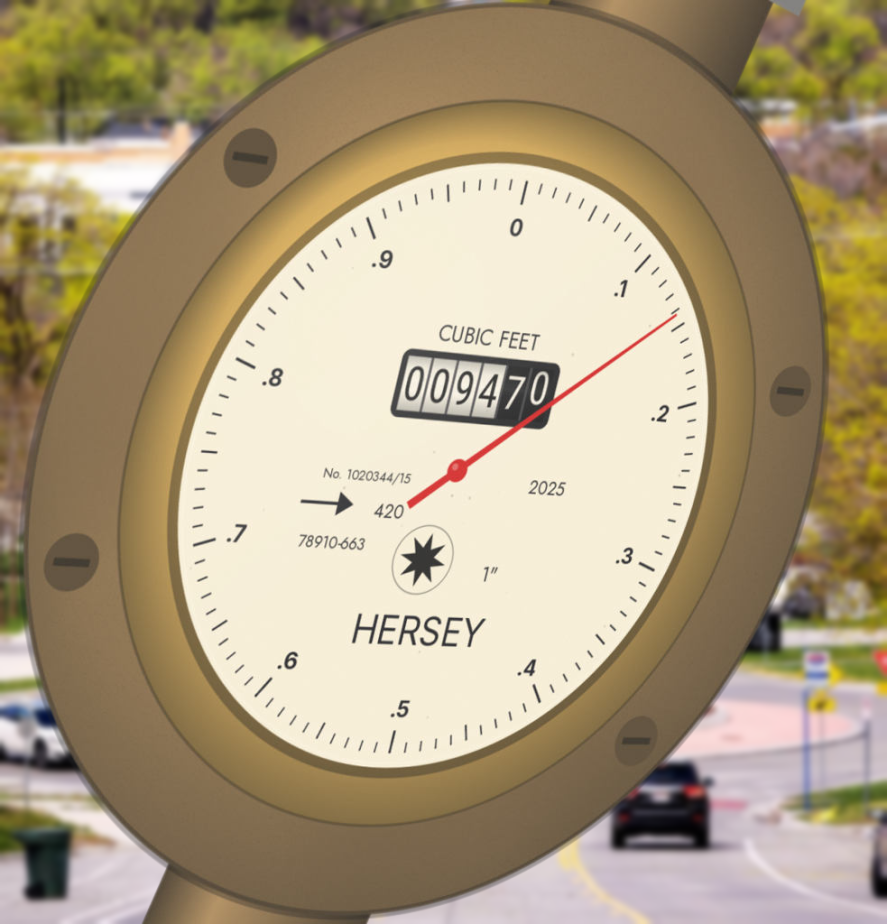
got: 9470.14 ft³
